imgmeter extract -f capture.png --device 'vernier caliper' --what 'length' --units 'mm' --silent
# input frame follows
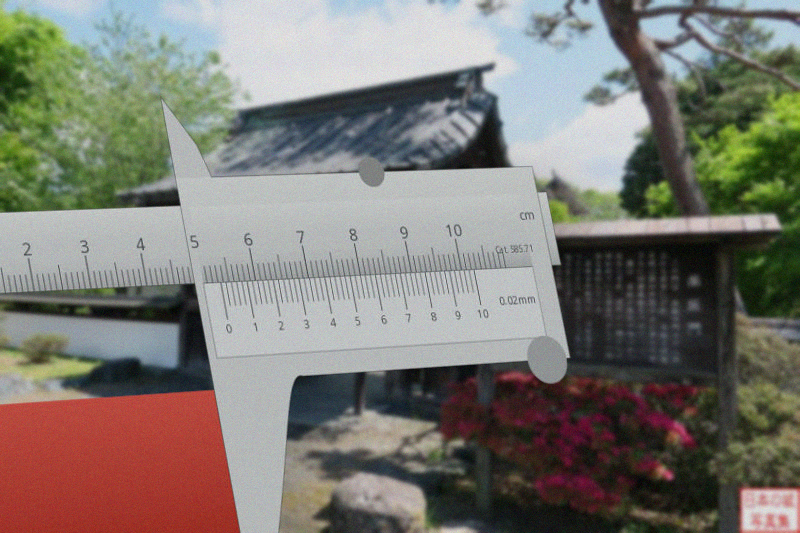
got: 53.5 mm
